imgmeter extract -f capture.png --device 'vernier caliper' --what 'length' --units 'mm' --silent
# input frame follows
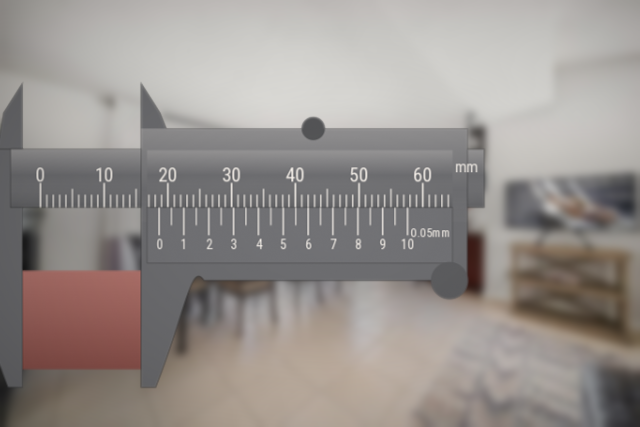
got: 18.6 mm
